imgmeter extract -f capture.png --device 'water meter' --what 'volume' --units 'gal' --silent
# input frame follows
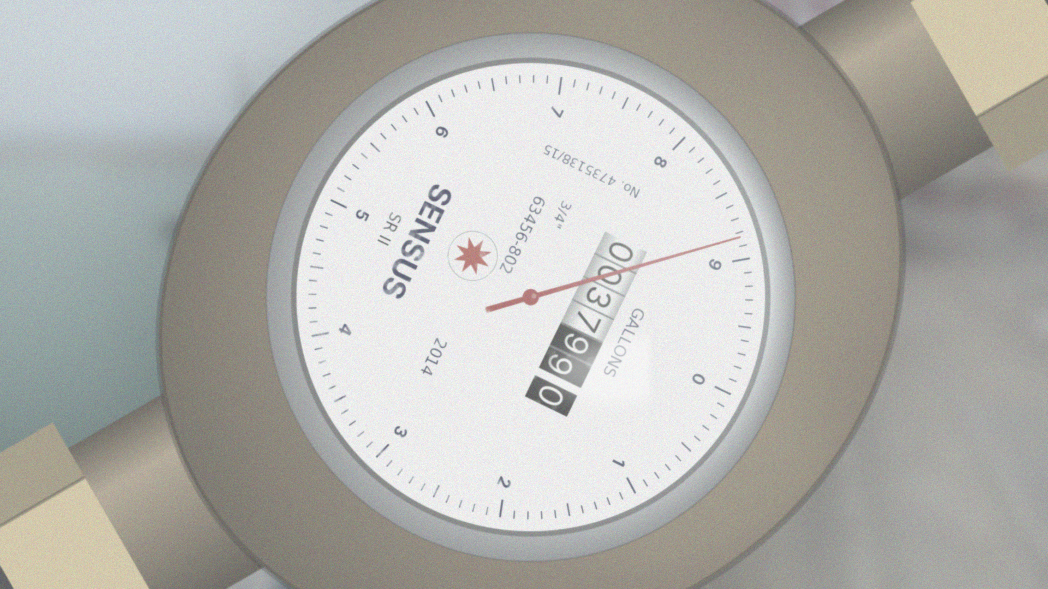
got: 37988.8 gal
